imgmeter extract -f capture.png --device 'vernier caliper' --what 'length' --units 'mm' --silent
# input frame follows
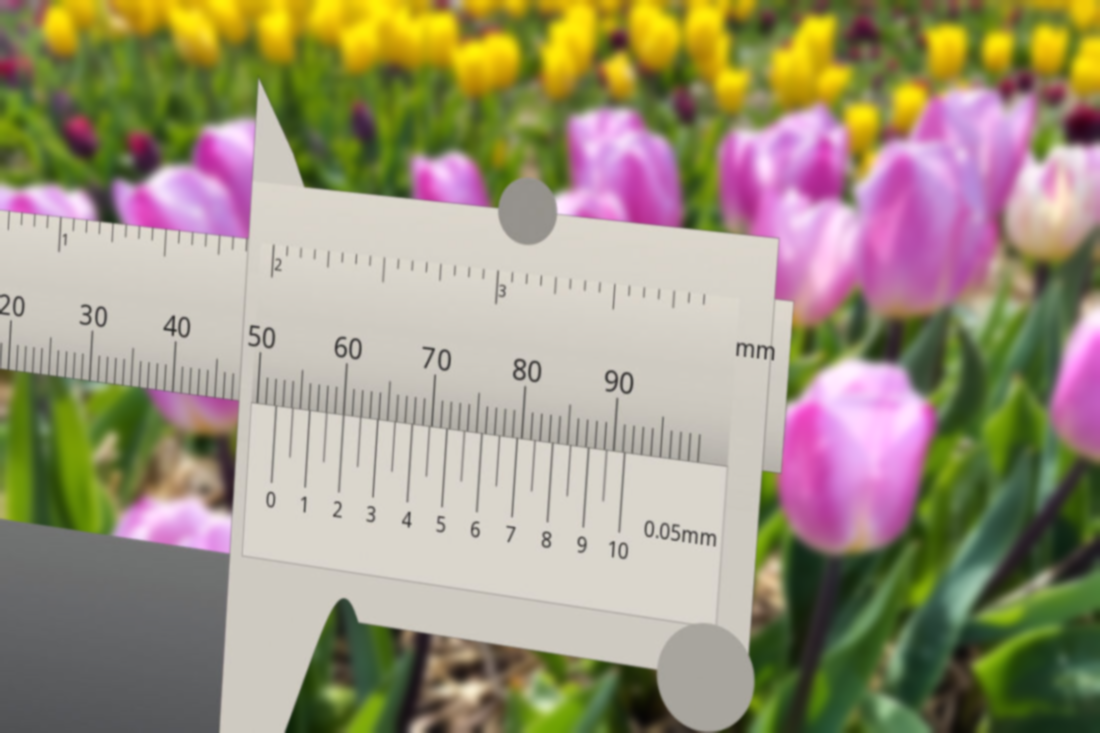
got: 52.2 mm
